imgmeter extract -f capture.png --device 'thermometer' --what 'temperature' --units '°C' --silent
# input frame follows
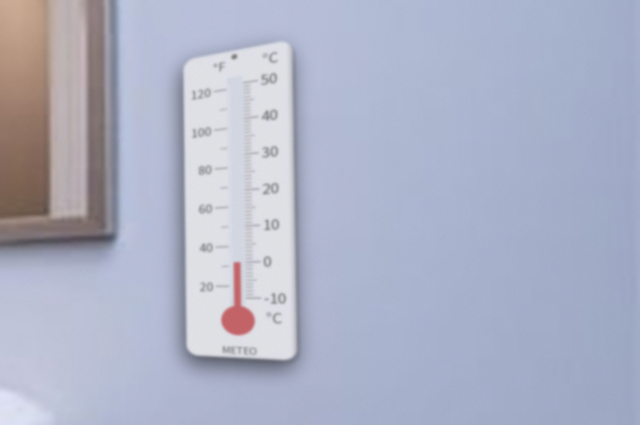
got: 0 °C
